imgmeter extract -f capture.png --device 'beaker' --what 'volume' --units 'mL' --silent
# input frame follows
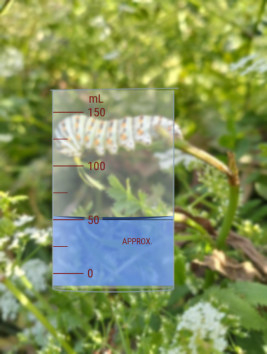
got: 50 mL
